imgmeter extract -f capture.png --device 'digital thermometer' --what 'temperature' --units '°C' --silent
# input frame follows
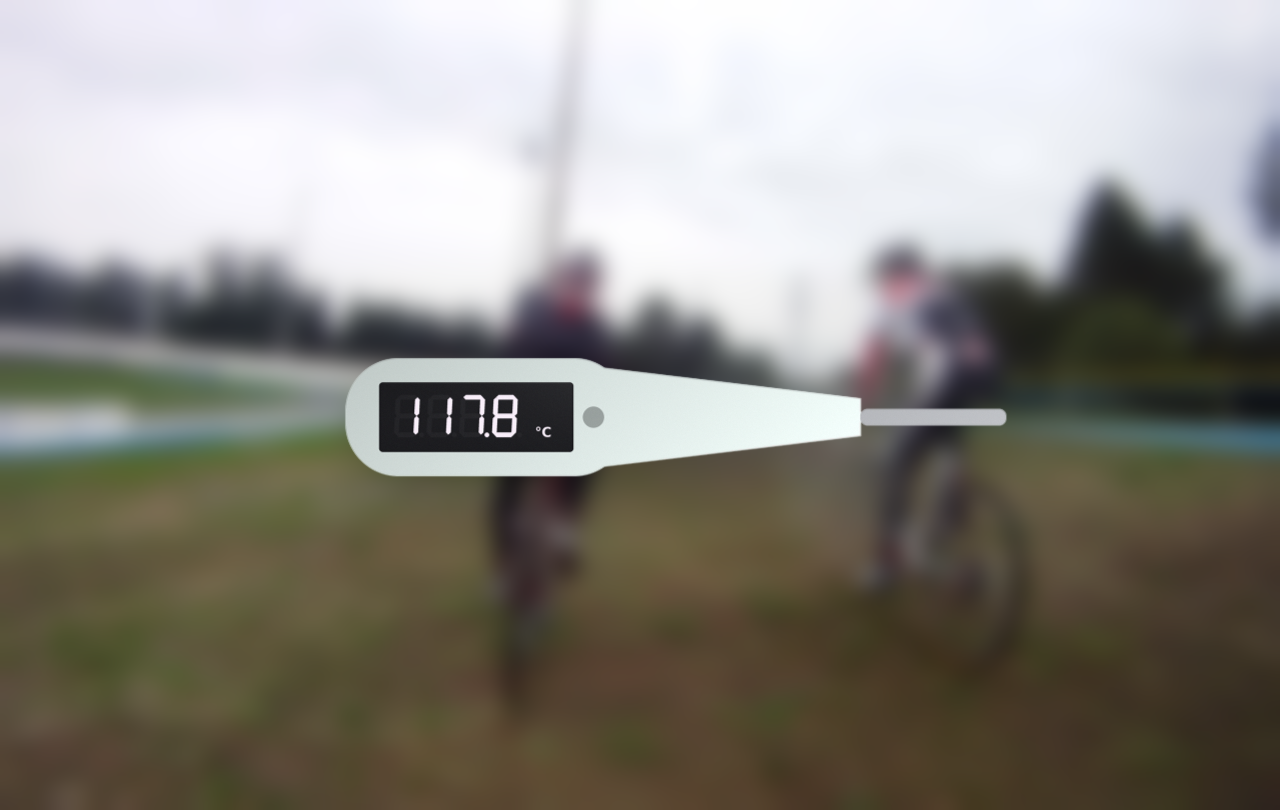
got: 117.8 °C
